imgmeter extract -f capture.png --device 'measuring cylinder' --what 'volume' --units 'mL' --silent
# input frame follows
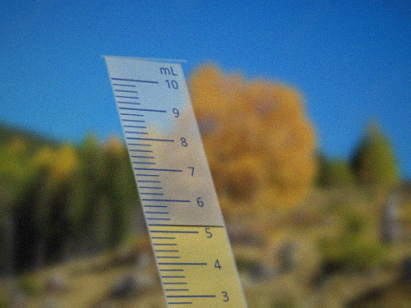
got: 5.2 mL
